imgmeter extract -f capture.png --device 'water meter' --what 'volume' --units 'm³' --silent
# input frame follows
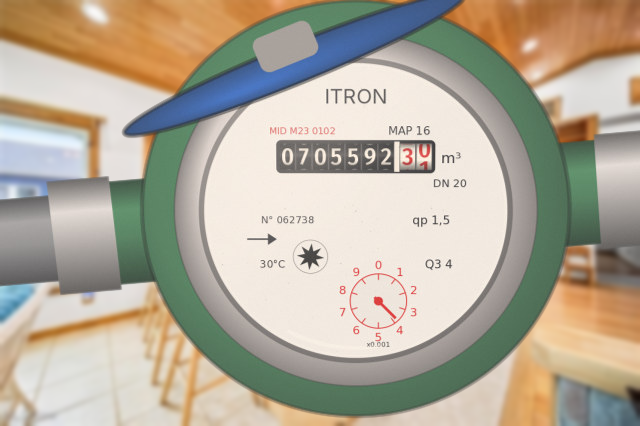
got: 705592.303 m³
